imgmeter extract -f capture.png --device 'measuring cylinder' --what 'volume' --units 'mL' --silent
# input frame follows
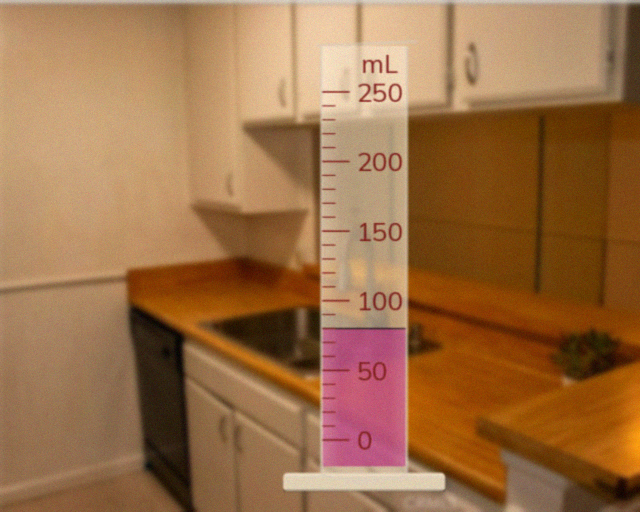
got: 80 mL
